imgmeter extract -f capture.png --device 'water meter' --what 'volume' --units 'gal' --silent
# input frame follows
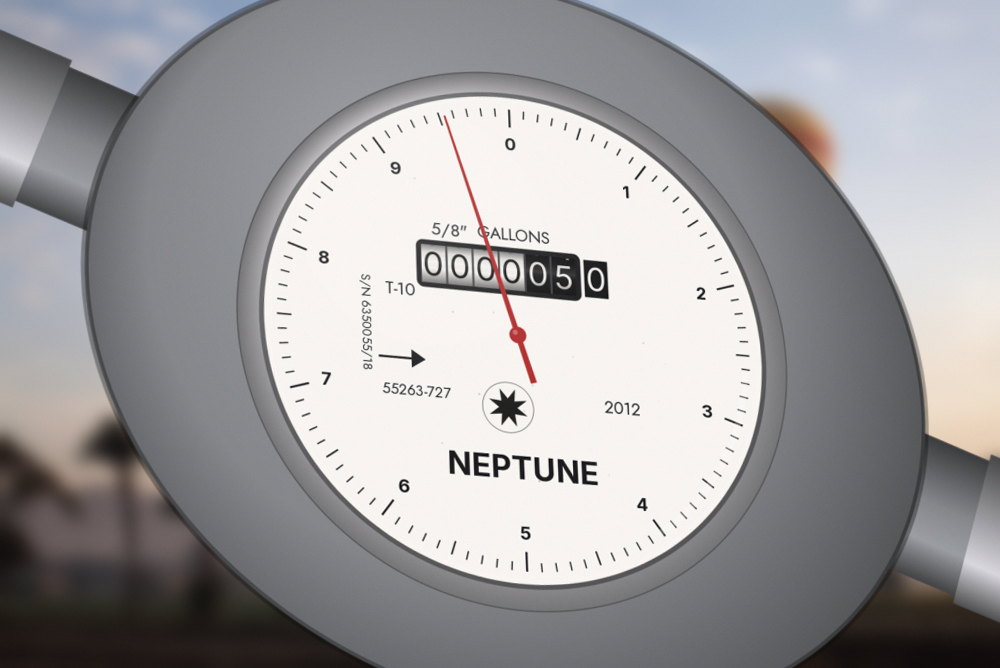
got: 49.5 gal
